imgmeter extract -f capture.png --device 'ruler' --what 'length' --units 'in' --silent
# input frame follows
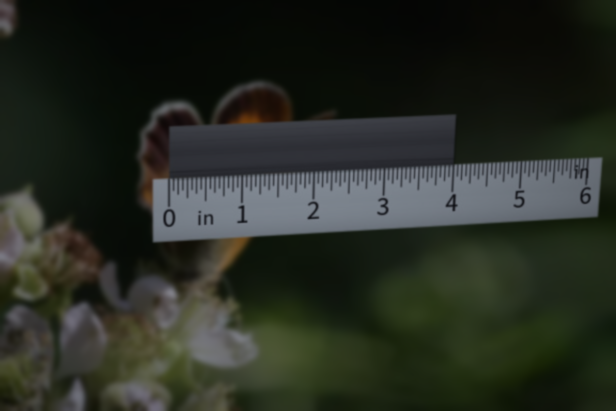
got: 4 in
